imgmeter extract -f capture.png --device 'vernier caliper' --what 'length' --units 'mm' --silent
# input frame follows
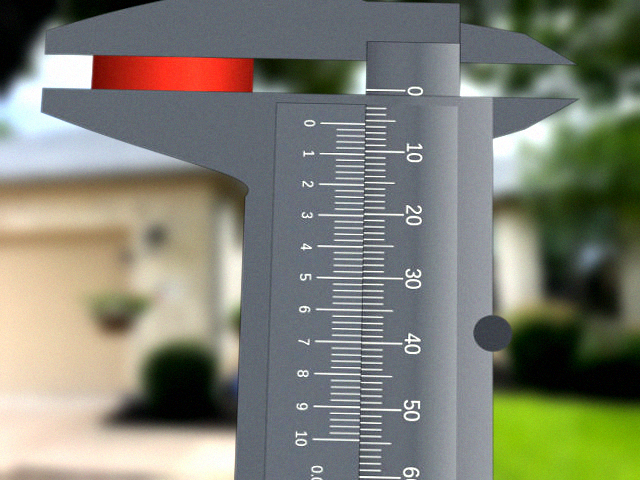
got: 5.6 mm
